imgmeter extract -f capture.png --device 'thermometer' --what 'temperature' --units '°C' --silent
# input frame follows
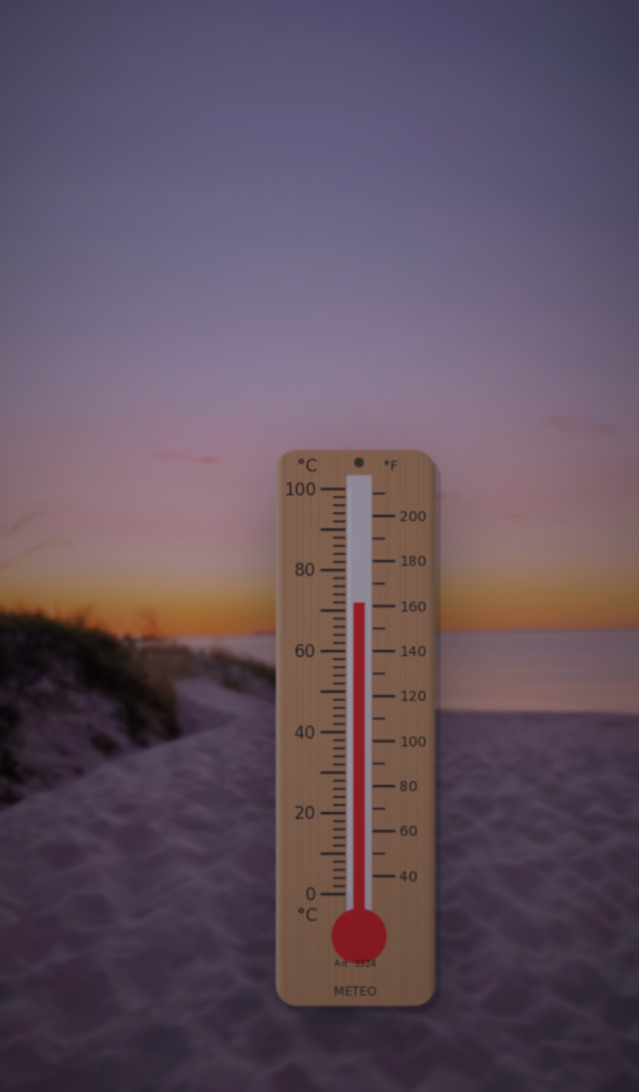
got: 72 °C
